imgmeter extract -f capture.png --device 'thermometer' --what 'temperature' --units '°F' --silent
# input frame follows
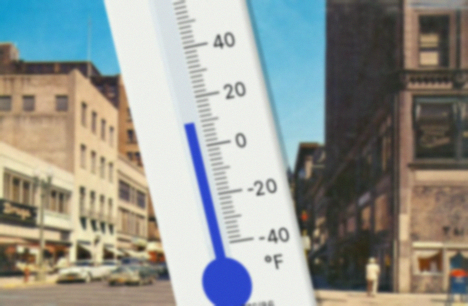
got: 10 °F
